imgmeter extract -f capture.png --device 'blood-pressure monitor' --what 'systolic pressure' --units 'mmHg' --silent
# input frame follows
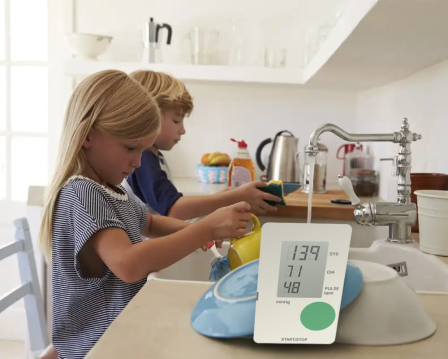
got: 139 mmHg
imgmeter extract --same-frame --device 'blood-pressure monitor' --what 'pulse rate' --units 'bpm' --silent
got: 48 bpm
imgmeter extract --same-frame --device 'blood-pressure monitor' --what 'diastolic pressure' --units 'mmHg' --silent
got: 71 mmHg
